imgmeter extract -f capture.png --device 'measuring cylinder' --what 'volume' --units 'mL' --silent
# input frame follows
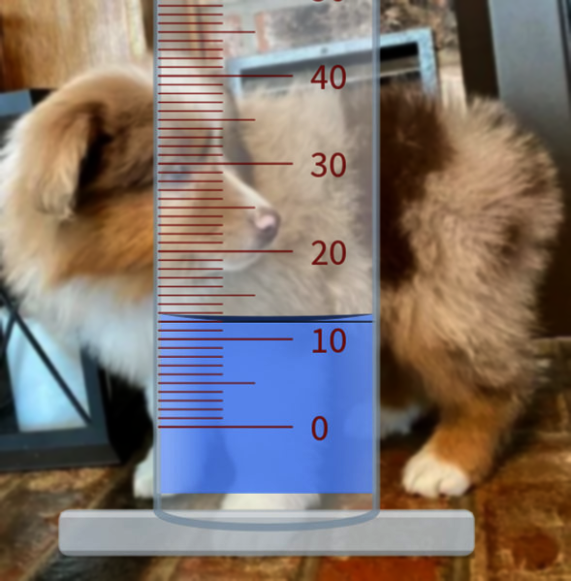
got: 12 mL
